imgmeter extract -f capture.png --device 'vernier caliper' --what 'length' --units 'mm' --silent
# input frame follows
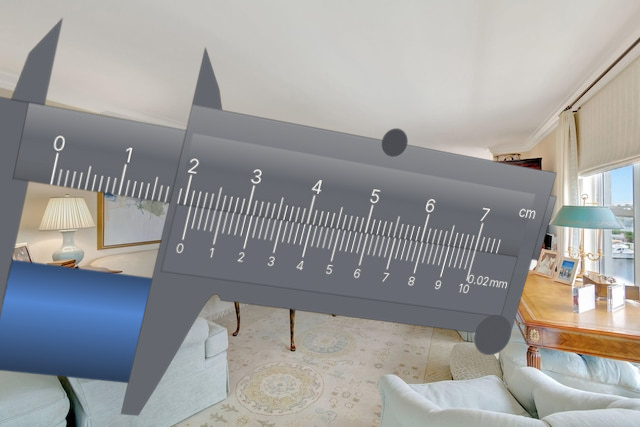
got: 21.0 mm
